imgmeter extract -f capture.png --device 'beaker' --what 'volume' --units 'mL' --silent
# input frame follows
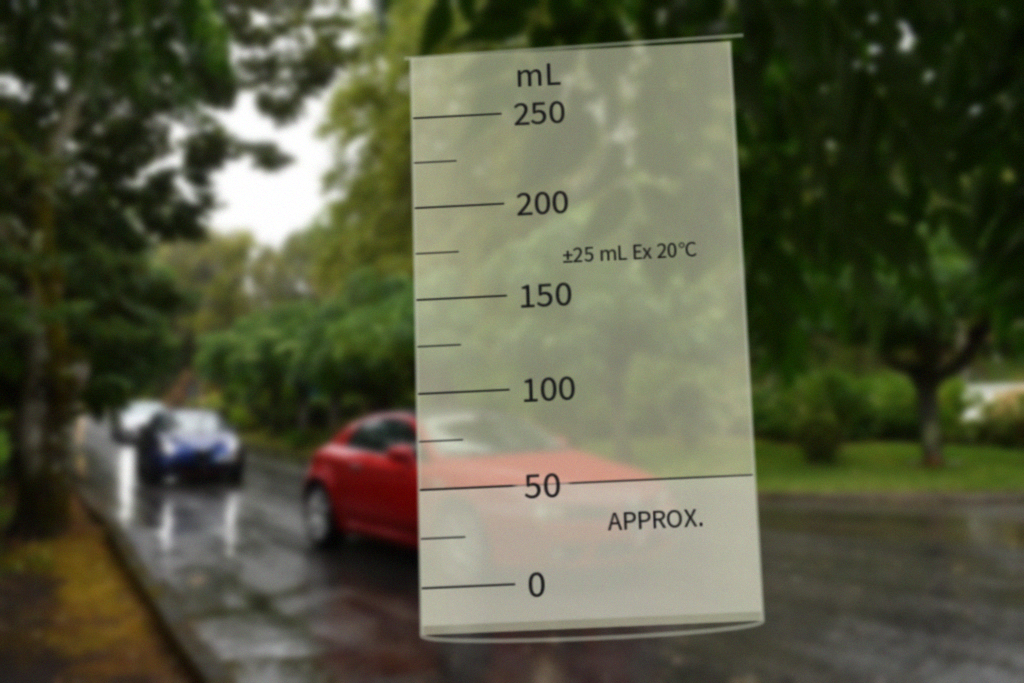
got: 50 mL
